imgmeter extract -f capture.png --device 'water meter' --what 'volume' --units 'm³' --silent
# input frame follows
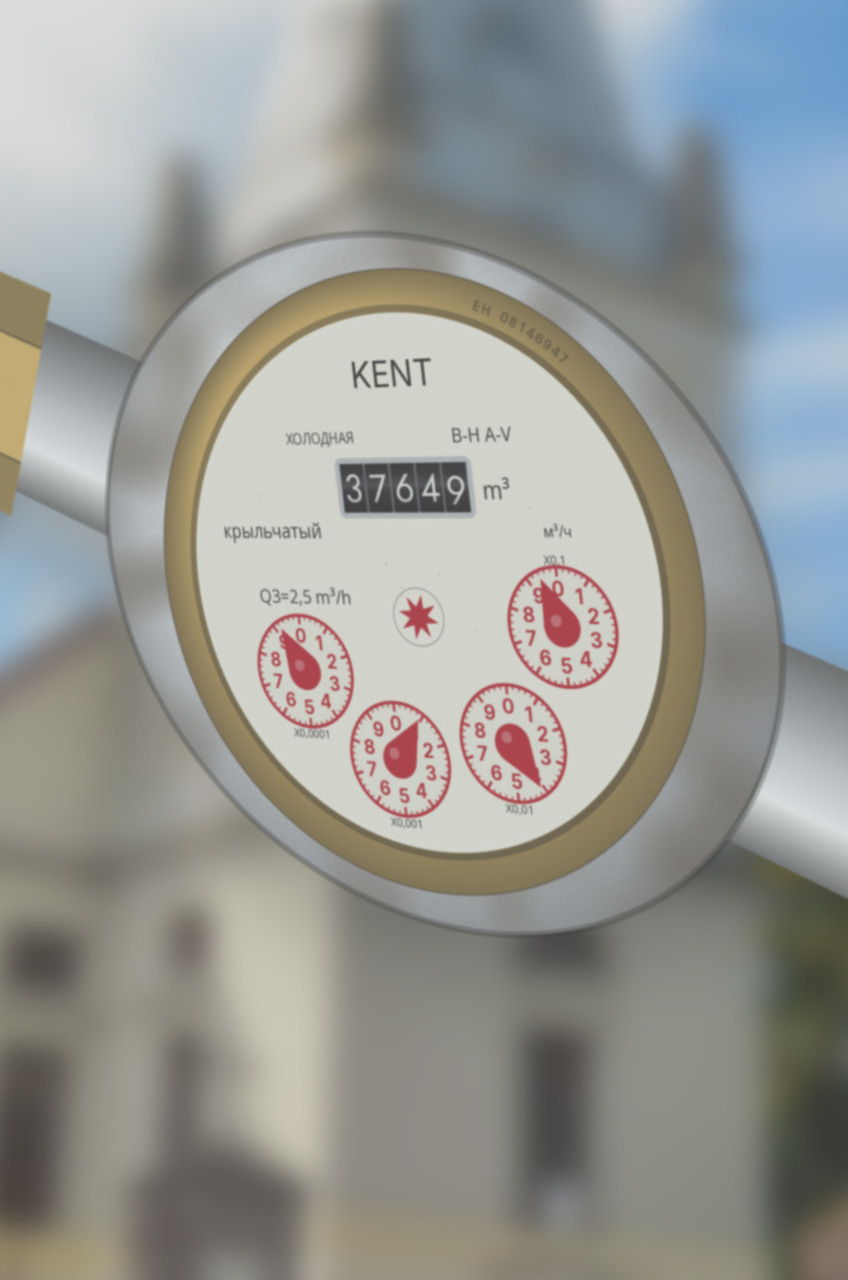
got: 37648.9409 m³
